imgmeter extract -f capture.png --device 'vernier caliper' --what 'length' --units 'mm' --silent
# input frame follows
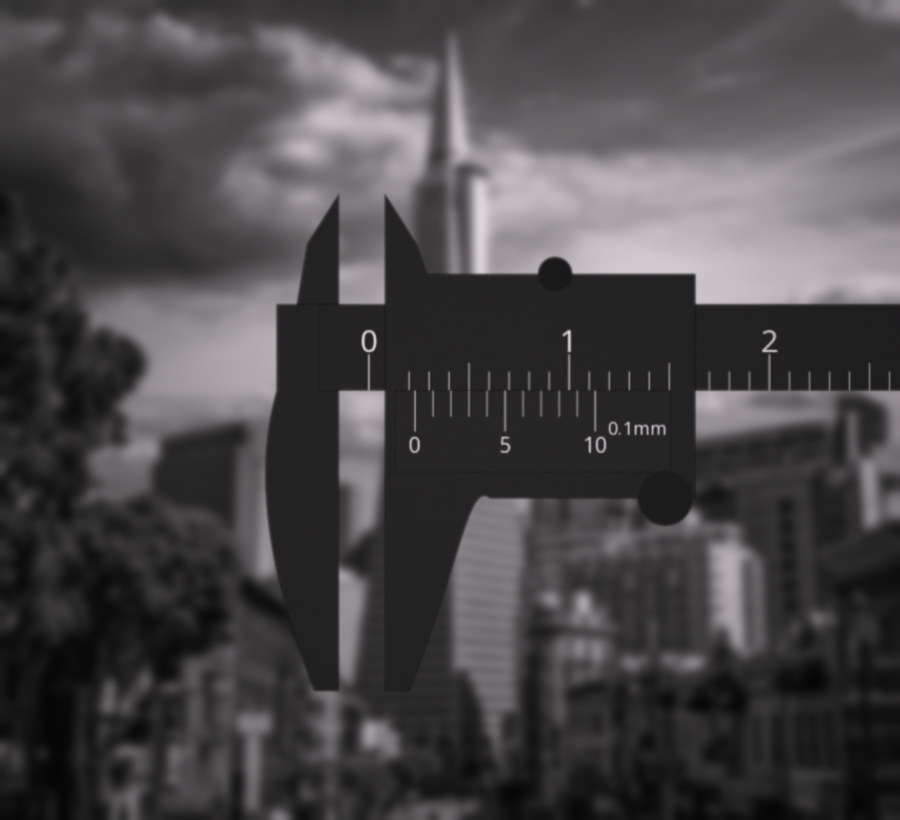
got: 2.3 mm
